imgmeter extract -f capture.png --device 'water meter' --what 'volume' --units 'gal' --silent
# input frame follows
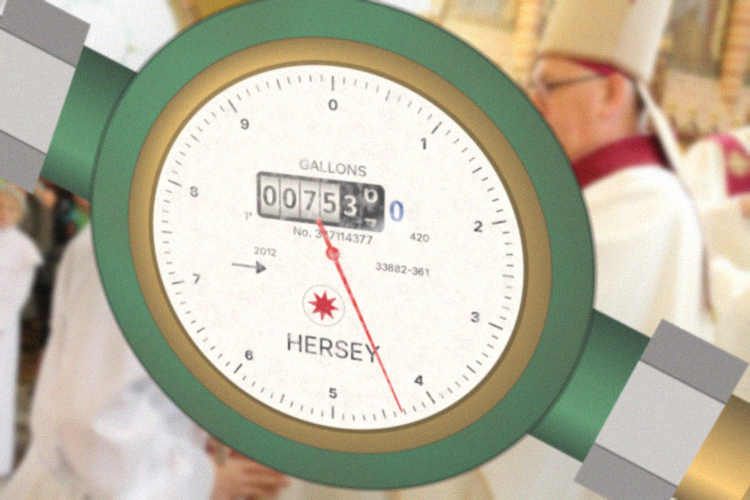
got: 75364.3 gal
